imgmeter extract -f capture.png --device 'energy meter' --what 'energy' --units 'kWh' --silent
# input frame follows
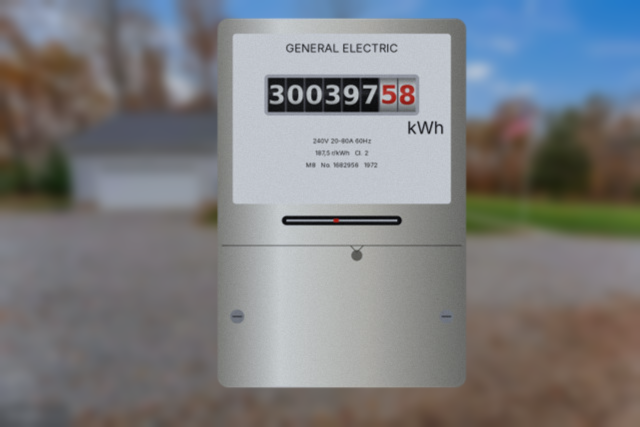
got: 300397.58 kWh
